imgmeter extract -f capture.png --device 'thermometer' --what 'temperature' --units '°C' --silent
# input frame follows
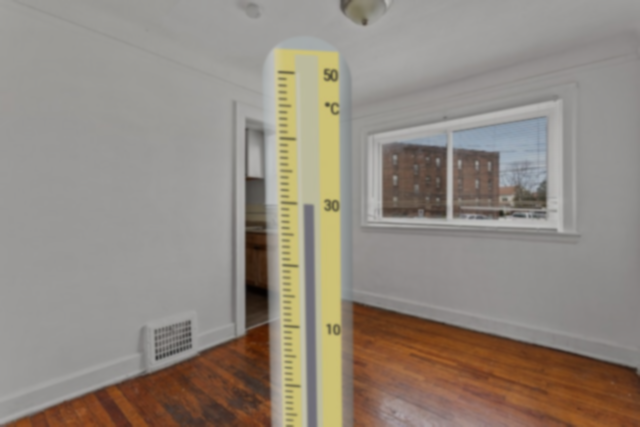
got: 30 °C
